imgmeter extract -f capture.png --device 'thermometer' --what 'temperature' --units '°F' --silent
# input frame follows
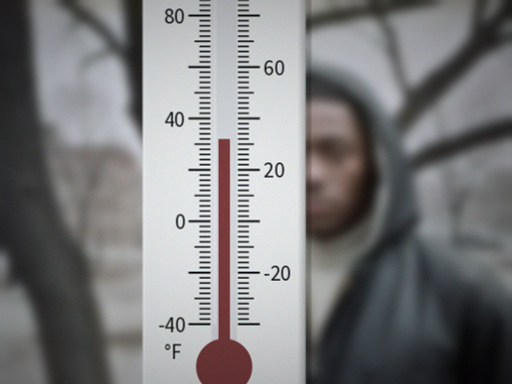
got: 32 °F
